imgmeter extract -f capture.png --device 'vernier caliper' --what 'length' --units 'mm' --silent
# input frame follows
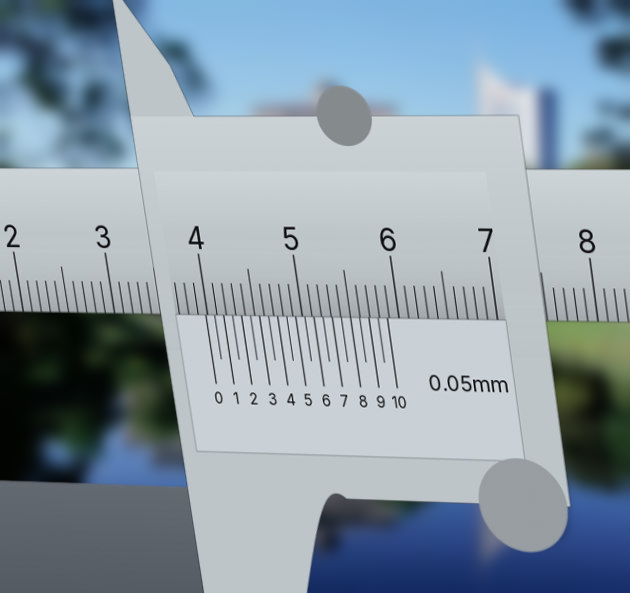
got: 39.8 mm
